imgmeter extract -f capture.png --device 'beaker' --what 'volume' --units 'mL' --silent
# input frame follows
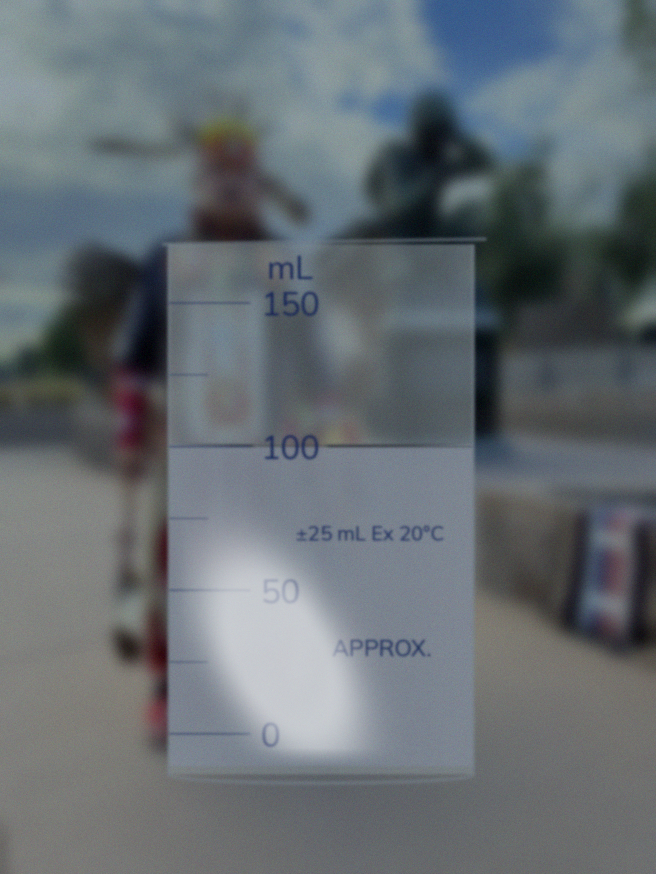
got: 100 mL
